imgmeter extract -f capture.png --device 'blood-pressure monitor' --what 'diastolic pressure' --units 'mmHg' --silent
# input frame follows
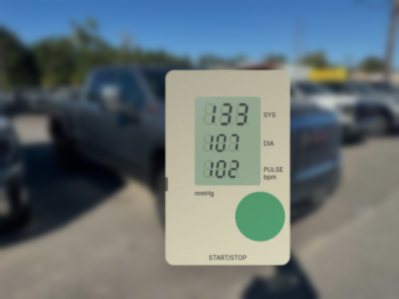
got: 107 mmHg
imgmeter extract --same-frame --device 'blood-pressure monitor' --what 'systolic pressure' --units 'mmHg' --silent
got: 133 mmHg
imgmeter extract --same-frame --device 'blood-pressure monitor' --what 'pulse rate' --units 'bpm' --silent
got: 102 bpm
